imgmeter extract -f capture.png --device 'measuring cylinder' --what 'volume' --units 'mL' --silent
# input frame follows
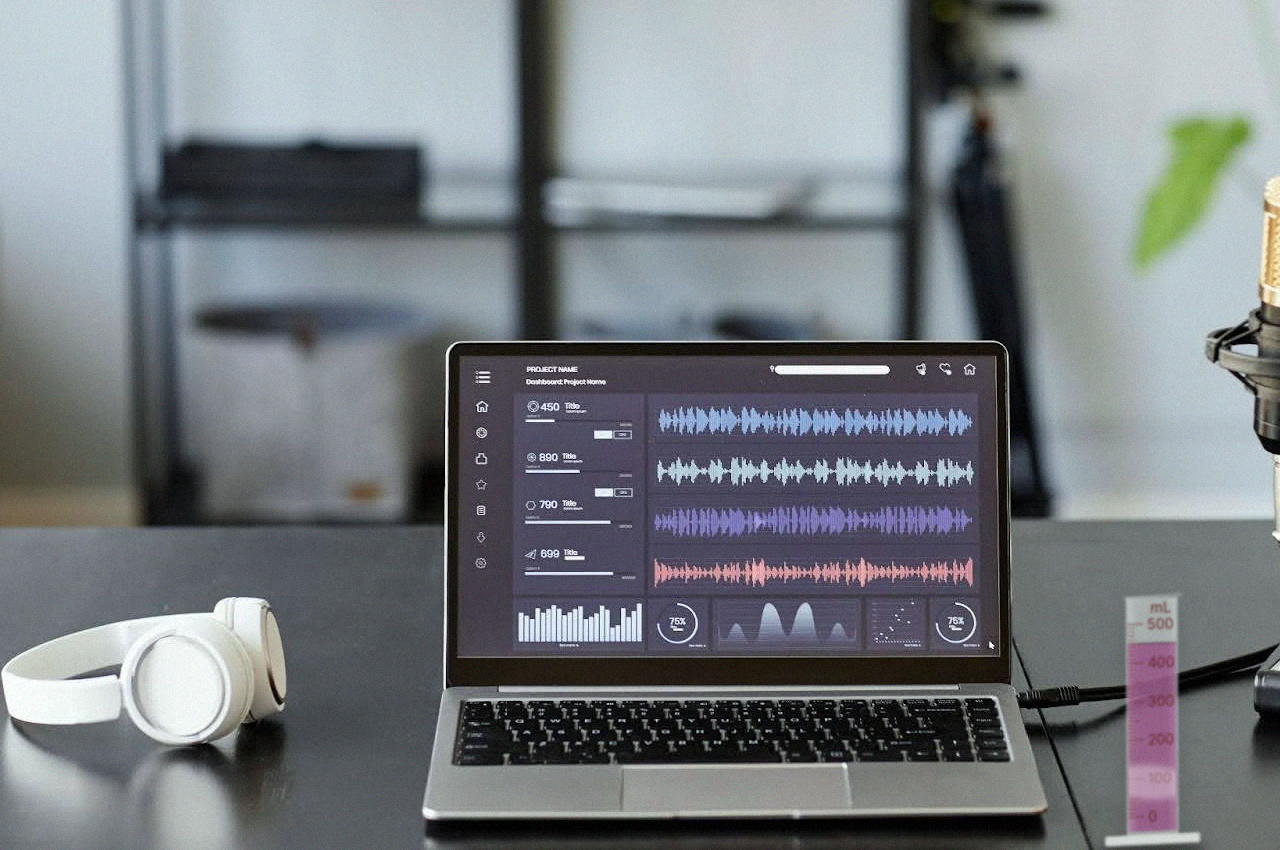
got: 450 mL
